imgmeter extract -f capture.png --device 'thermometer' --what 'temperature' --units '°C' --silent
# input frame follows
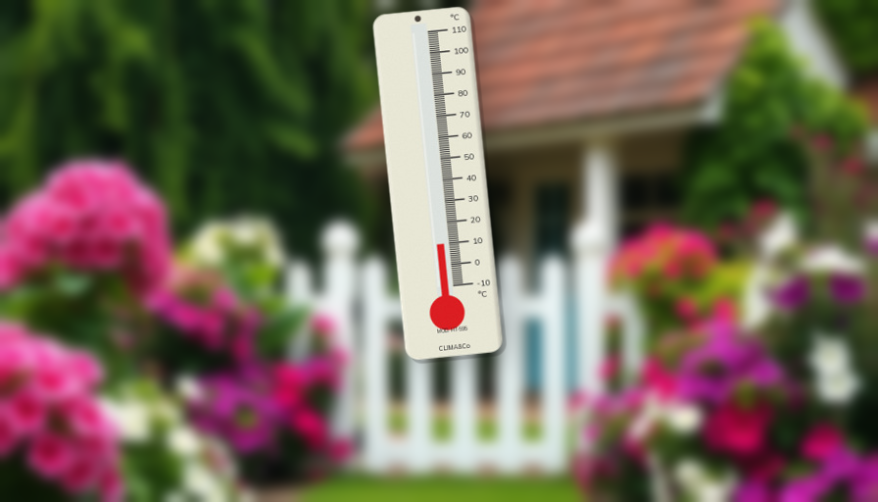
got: 10 °C
